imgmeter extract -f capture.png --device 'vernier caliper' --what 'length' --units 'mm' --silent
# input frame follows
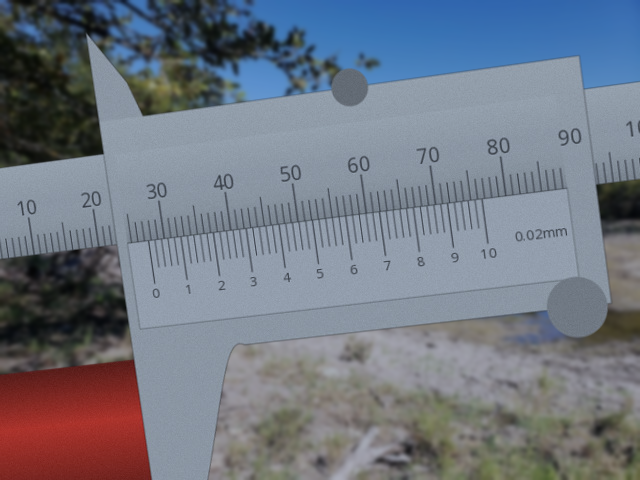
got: 27.6 mm
